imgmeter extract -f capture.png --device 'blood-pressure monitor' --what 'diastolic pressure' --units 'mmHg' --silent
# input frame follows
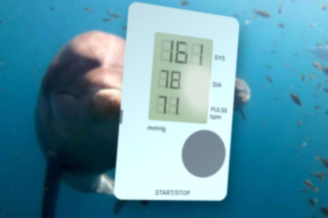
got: 78 mmHg
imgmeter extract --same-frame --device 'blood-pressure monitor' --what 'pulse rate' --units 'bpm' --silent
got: 71 bpm
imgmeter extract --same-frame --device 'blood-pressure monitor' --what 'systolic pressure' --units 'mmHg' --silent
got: 161 mmHg
